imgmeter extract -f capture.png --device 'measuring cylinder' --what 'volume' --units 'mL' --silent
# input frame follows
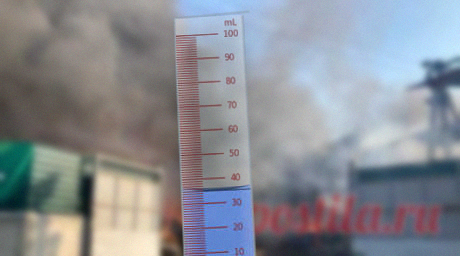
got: 35 mL
